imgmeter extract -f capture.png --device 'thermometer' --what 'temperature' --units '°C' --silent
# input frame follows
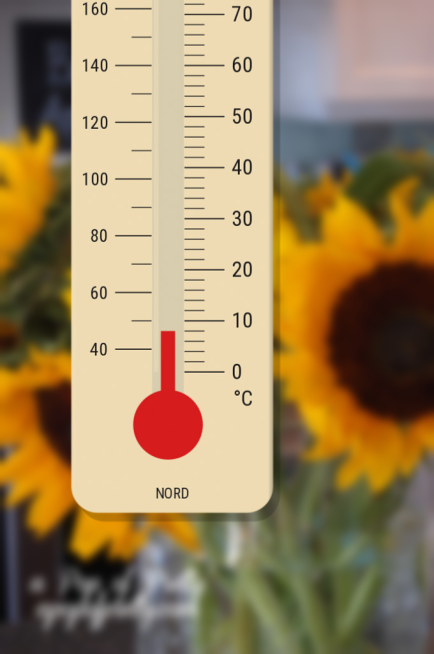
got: 8 °C
